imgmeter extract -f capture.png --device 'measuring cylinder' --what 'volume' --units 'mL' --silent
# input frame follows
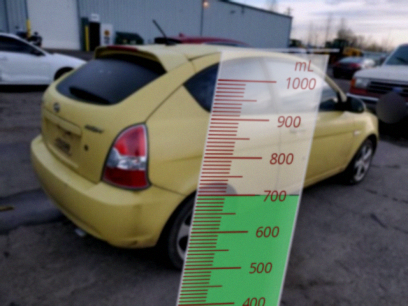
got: 700 mL
